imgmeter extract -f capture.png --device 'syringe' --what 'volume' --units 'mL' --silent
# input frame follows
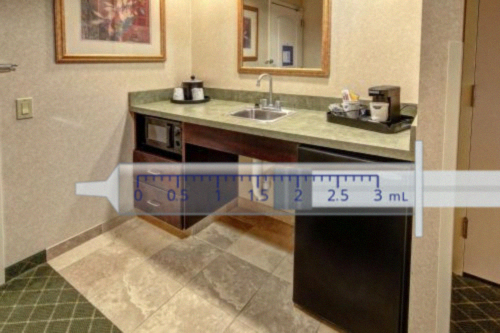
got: 1.7 mL
